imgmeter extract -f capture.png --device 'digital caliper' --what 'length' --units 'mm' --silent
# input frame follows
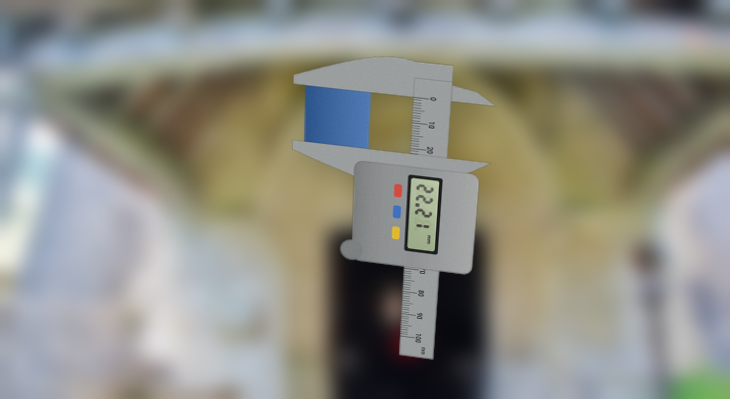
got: 22.21 mm
